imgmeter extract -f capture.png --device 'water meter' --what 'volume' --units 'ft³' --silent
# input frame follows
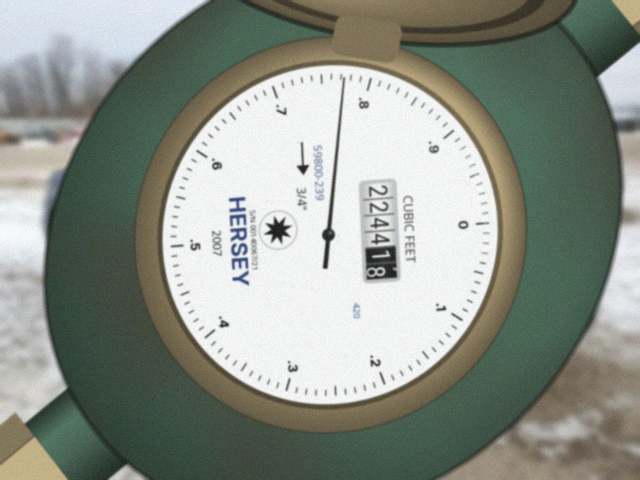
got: 224417.77 ft³
